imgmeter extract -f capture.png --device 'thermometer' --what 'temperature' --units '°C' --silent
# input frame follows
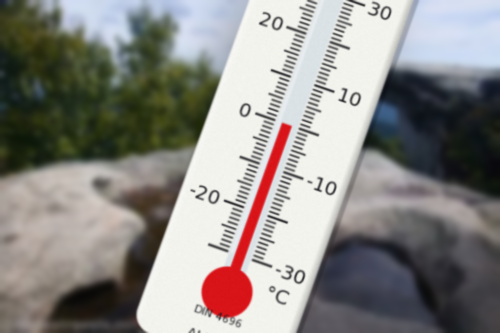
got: 0 °C
